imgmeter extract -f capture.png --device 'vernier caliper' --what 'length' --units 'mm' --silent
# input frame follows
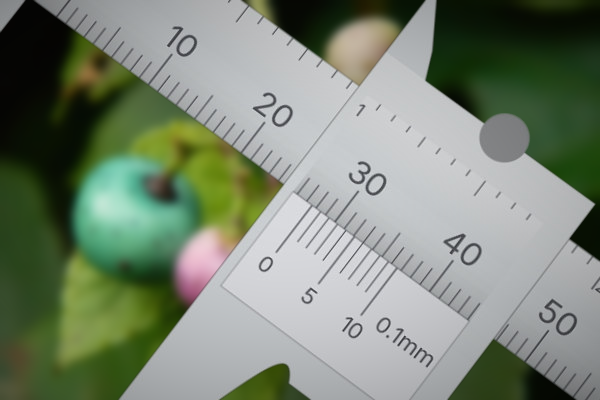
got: 27.6 mm
